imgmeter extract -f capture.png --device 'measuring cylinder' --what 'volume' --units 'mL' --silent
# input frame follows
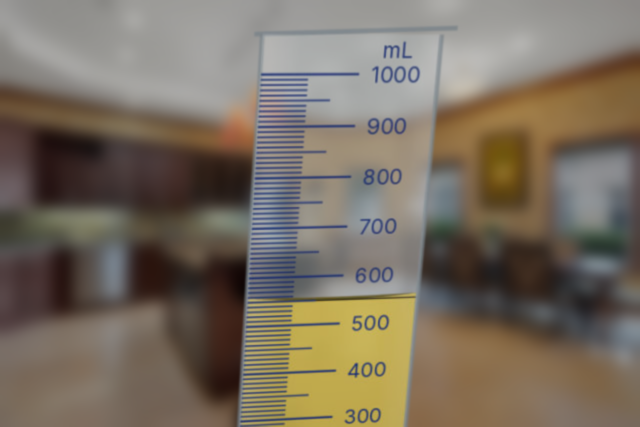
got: 550 mL
